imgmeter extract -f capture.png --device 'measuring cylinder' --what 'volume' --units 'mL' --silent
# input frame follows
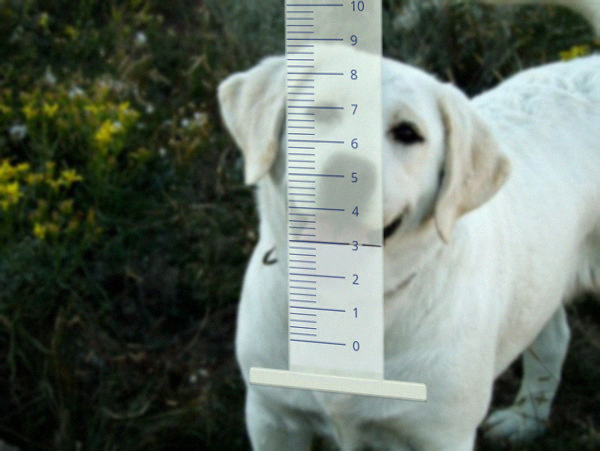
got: 3 mL
